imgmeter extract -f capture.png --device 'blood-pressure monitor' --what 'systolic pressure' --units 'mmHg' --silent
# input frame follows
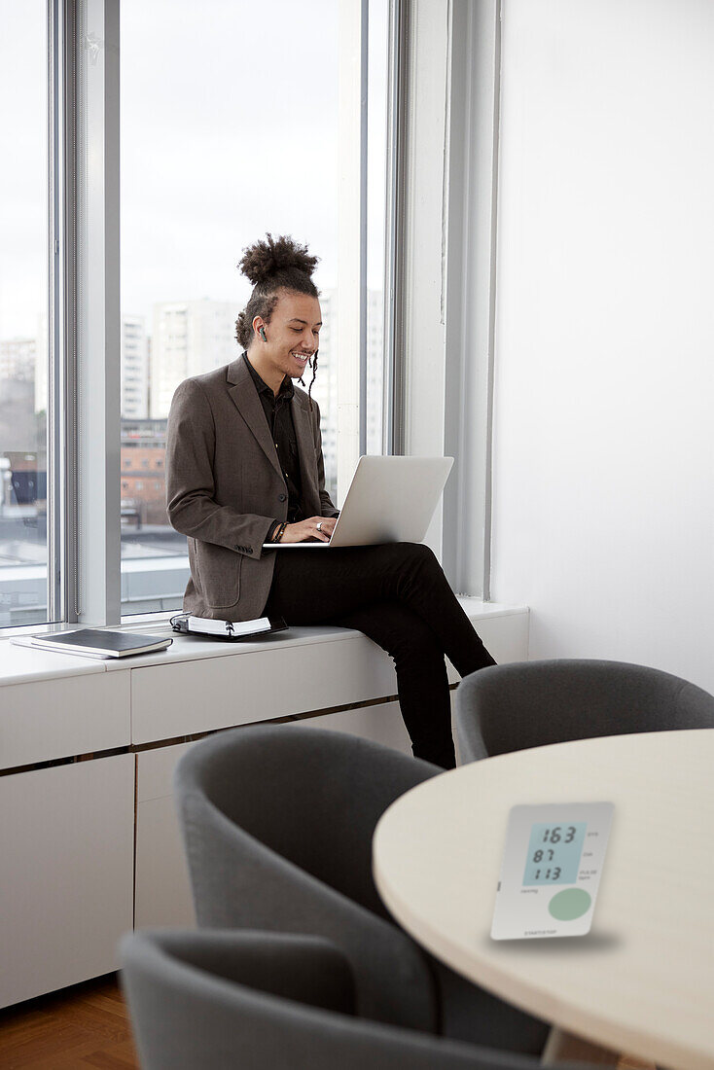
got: 163 mmHg
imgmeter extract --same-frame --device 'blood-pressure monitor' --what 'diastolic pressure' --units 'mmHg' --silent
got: 87 mmHg
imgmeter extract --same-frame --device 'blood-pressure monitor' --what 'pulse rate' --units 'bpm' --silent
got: 113 bpm
